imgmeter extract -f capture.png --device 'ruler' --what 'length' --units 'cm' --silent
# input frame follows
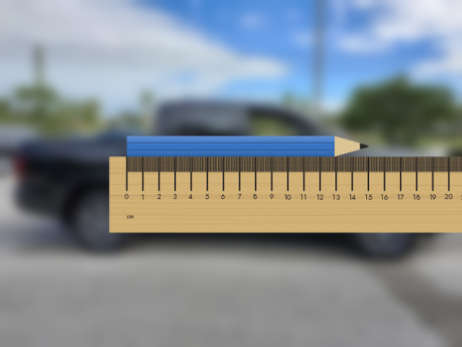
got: 15 cm
